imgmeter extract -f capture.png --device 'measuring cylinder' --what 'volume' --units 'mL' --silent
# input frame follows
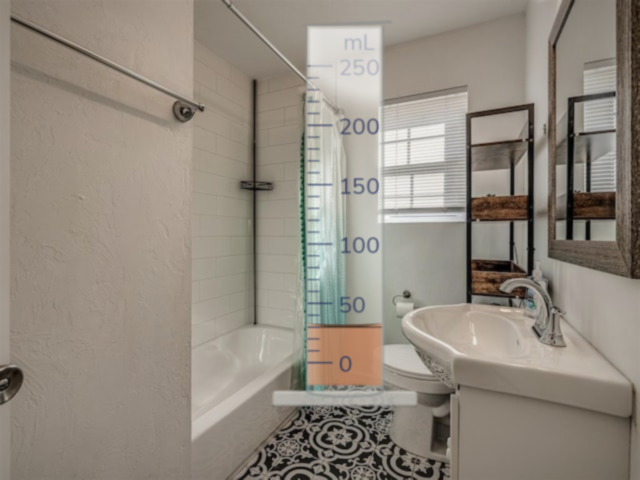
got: 30 mL
